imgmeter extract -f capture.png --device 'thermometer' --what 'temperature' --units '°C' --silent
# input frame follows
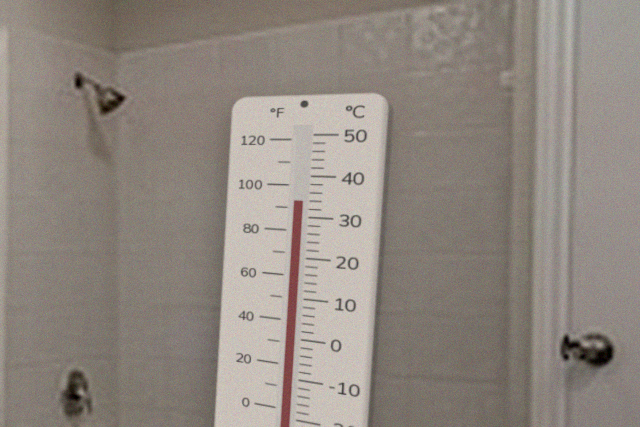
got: 34 °C
